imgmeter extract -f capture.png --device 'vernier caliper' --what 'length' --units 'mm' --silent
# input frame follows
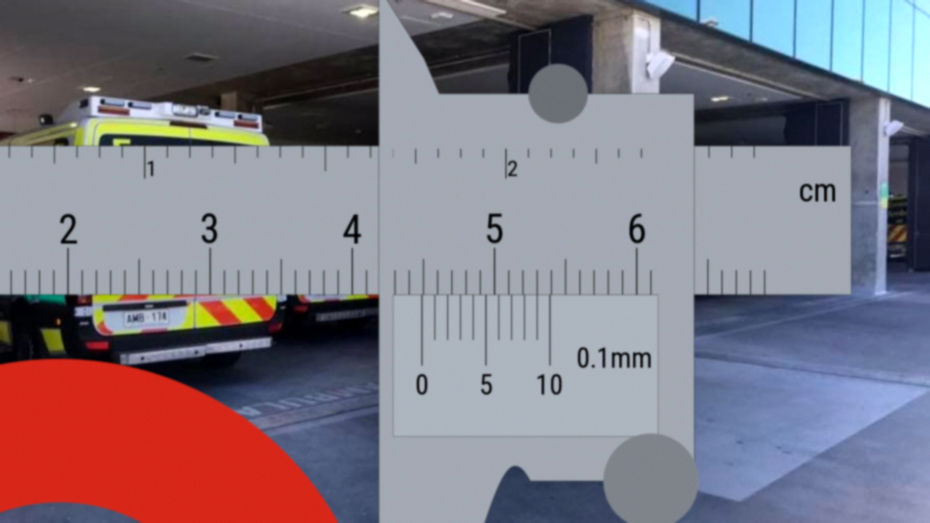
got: 44.9 mm
